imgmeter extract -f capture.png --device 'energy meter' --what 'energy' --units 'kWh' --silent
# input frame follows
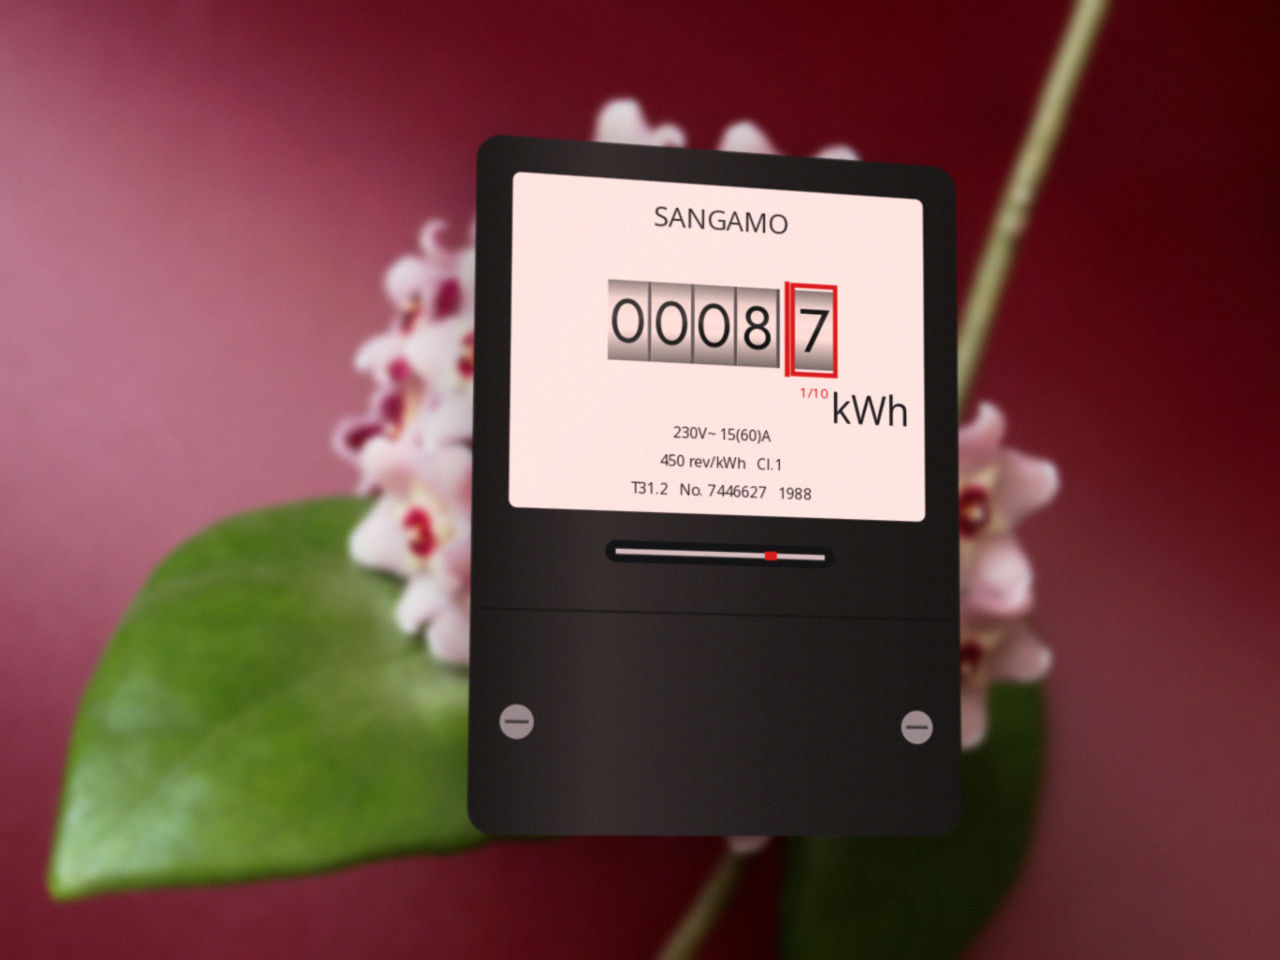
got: 8.7 kWh
